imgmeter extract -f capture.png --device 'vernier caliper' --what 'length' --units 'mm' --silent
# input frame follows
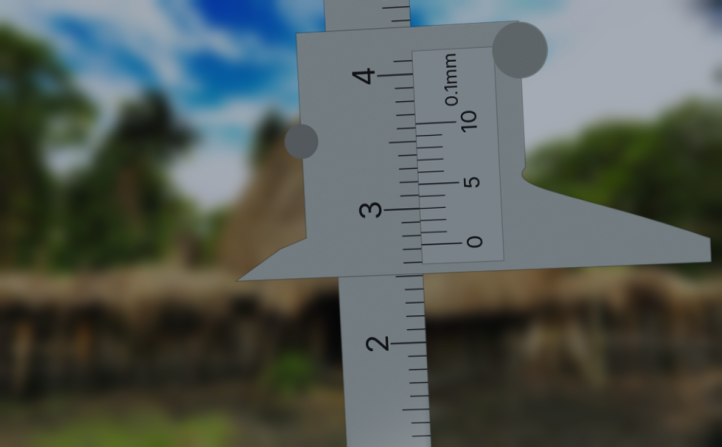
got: 27.3 mm
